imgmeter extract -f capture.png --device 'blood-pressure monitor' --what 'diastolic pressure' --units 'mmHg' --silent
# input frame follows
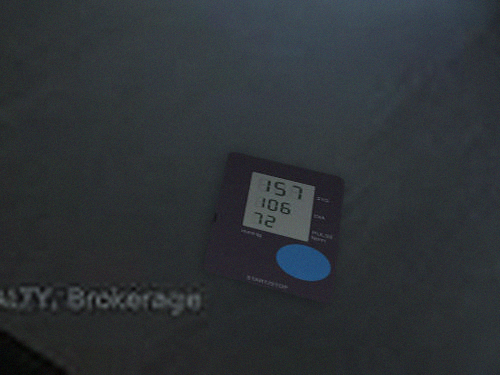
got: 106 mmHg
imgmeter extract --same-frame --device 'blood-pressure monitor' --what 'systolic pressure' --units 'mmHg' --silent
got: 157 mmHg
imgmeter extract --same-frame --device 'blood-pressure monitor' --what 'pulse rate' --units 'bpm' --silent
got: 72 bpm
